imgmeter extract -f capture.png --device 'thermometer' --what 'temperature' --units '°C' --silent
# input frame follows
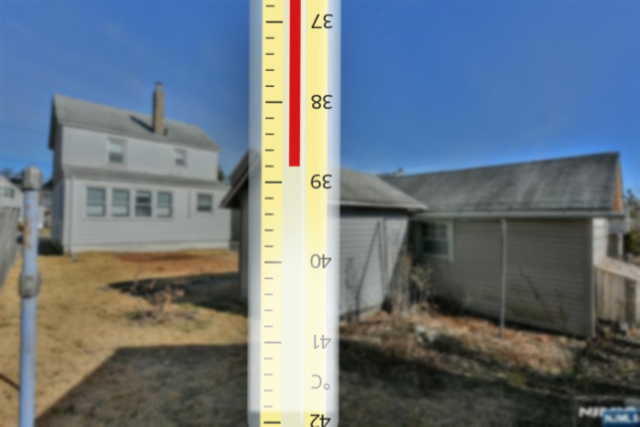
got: 38.8 °C
